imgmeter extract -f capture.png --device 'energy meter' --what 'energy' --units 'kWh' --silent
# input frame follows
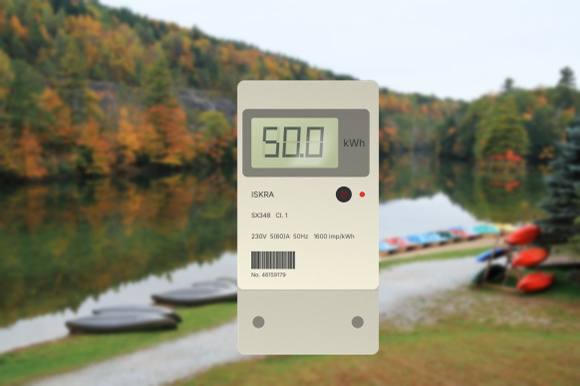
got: 50.0 kWh
